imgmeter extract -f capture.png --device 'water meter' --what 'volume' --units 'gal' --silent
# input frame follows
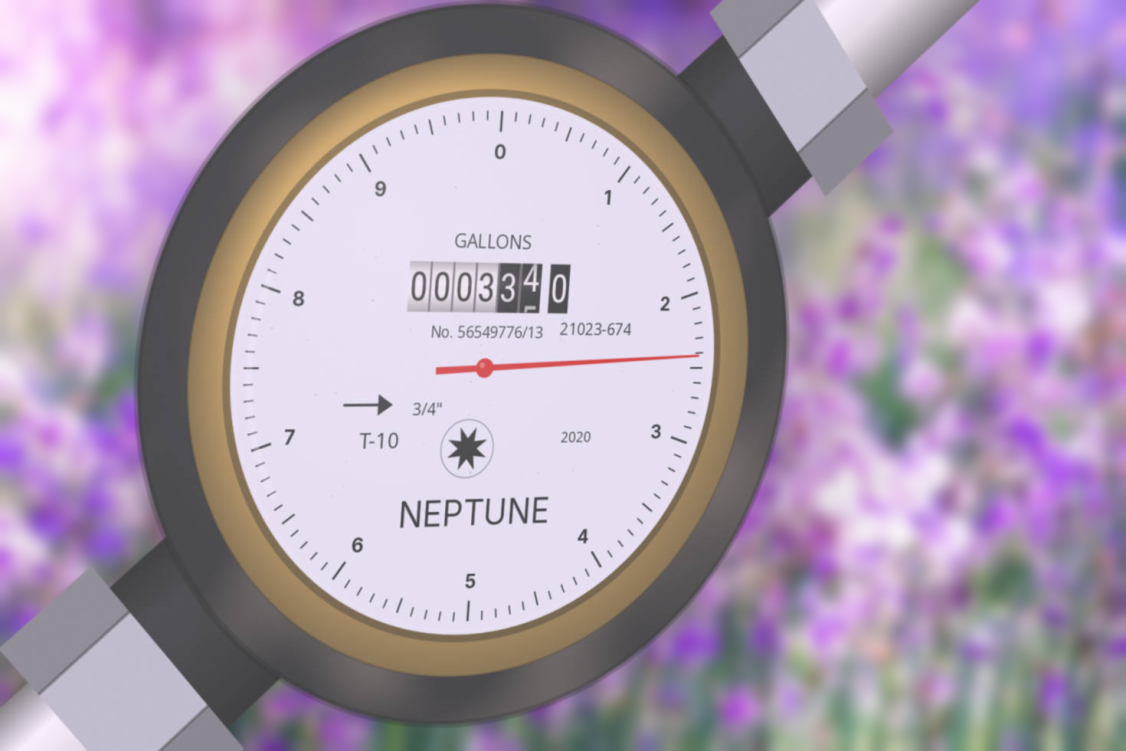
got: 3342.4 gal
